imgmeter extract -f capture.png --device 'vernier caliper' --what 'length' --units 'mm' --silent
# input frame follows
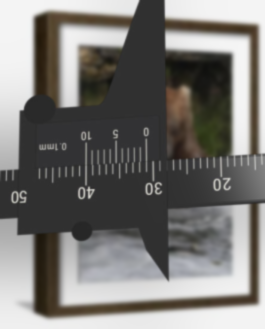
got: 31.0 mm
